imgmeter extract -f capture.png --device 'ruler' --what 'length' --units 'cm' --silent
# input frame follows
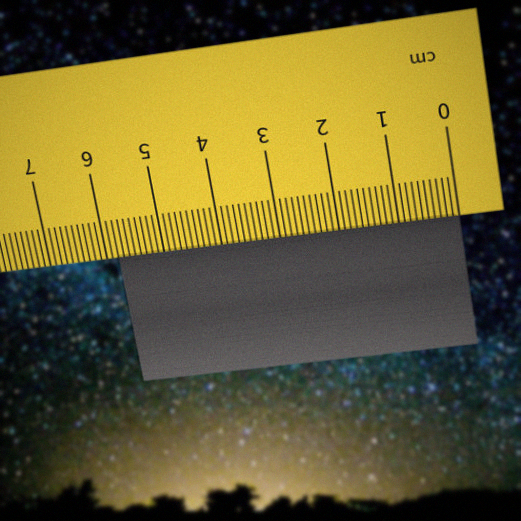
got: 5.8 cm
